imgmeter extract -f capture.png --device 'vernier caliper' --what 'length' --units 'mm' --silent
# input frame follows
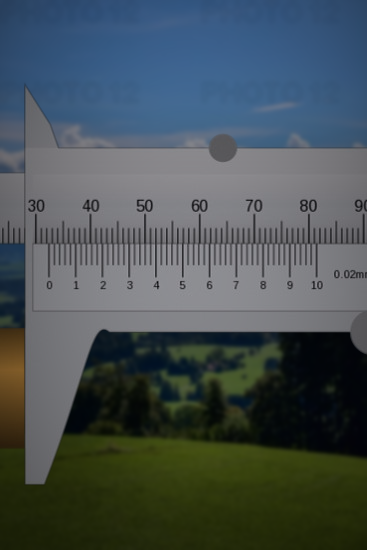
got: 32.4 mm
